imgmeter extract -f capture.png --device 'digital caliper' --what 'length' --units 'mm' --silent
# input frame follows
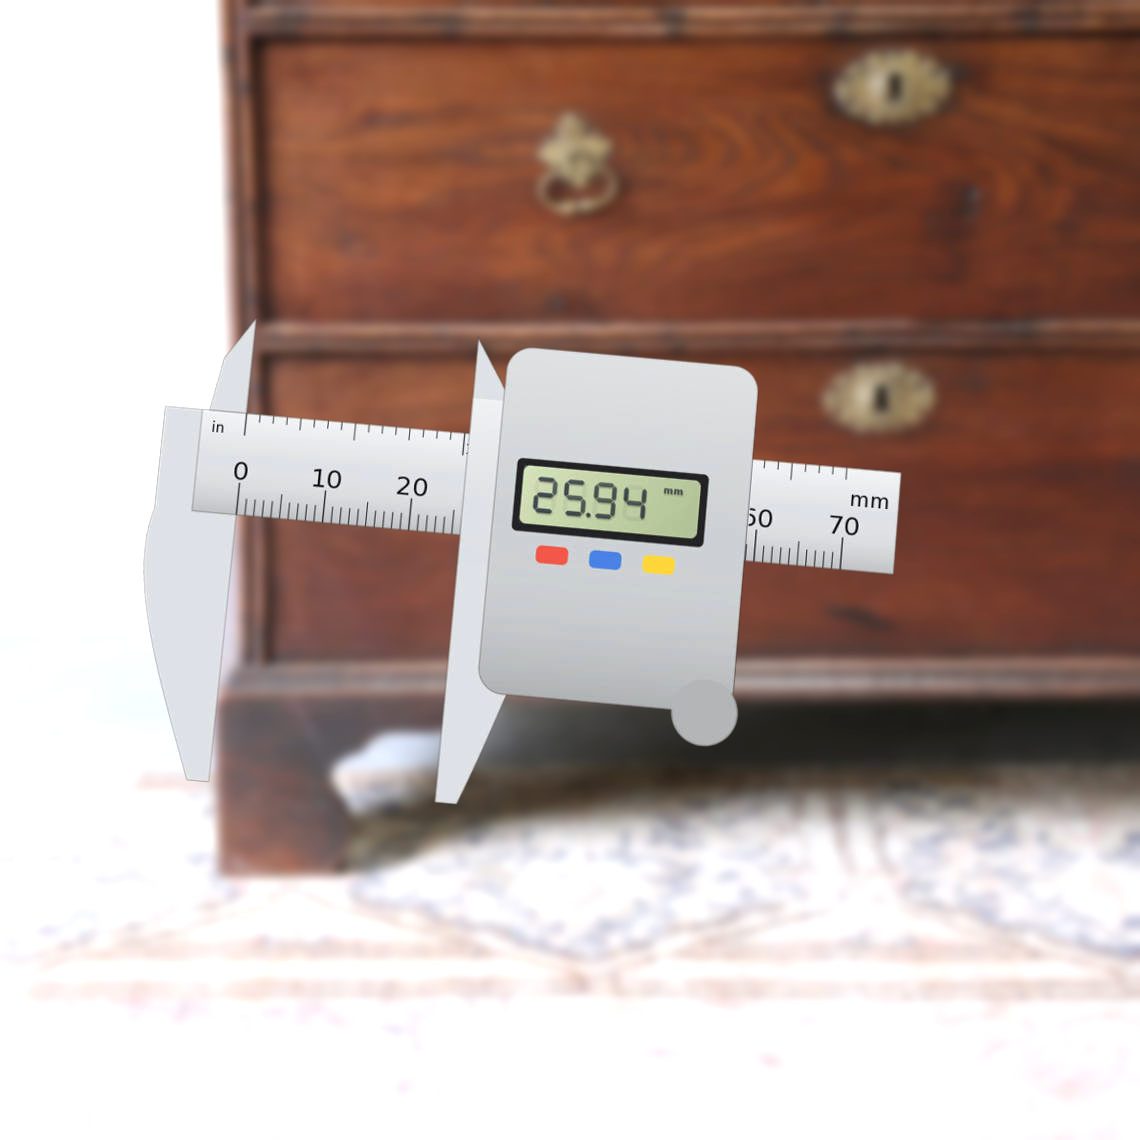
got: 25.94 mm
